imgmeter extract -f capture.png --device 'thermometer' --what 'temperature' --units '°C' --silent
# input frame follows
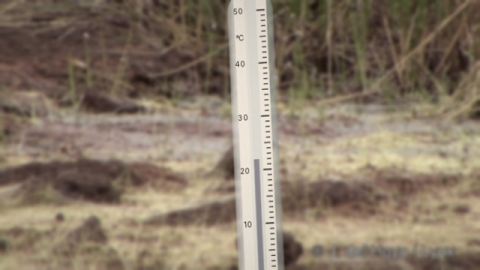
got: 22 °C
